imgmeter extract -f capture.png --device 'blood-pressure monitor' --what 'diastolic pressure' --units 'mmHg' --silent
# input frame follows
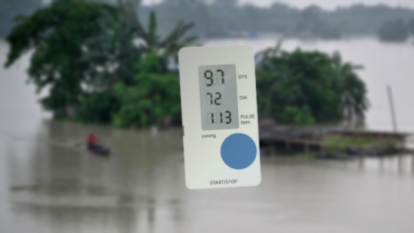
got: 72 mmHg
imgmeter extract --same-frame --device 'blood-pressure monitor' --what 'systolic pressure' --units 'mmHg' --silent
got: 97 mmHg
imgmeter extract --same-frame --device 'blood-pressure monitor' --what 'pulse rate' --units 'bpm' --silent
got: 113 bpm
